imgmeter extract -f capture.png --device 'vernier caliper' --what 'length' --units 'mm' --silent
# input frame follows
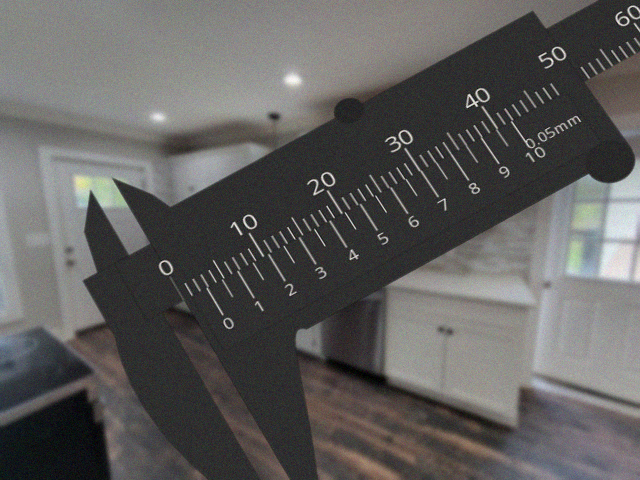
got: 2.8 mm
